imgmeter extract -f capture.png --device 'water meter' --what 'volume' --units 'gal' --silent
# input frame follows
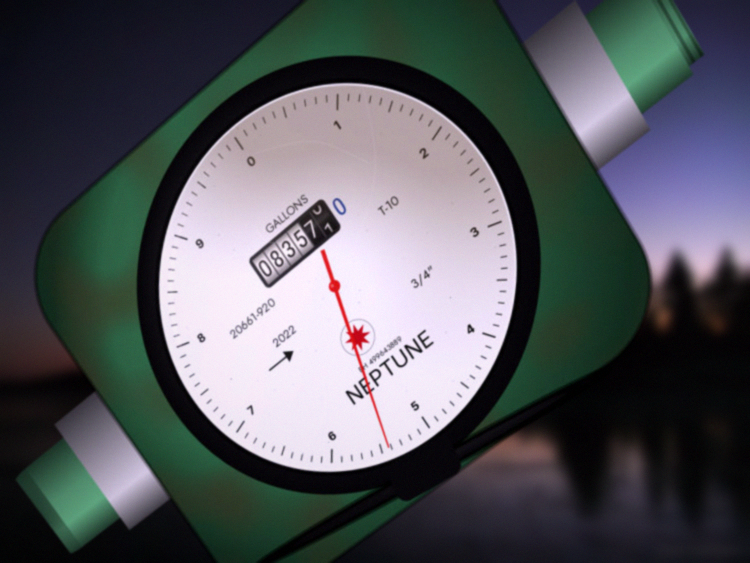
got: 835705.4 gal
